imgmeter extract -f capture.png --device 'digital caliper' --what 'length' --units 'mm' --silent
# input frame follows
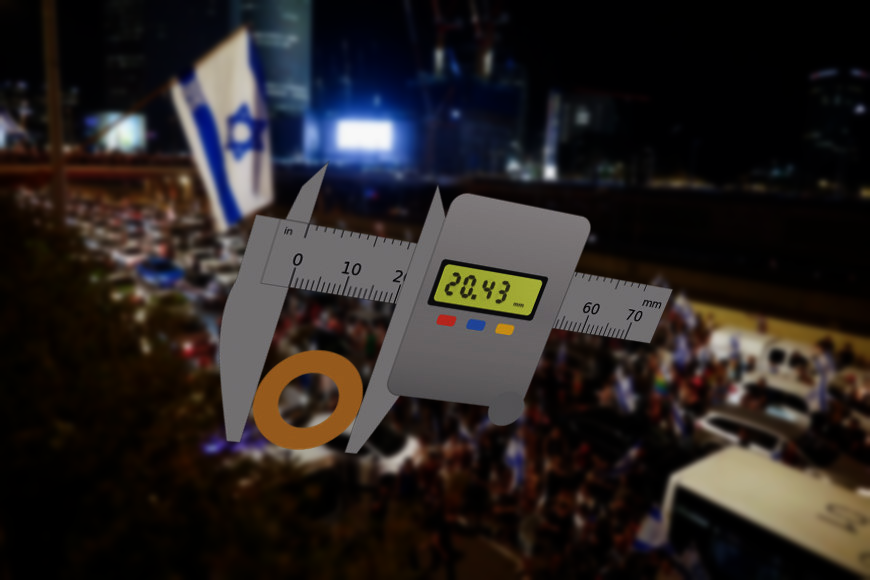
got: 20.43 mm
